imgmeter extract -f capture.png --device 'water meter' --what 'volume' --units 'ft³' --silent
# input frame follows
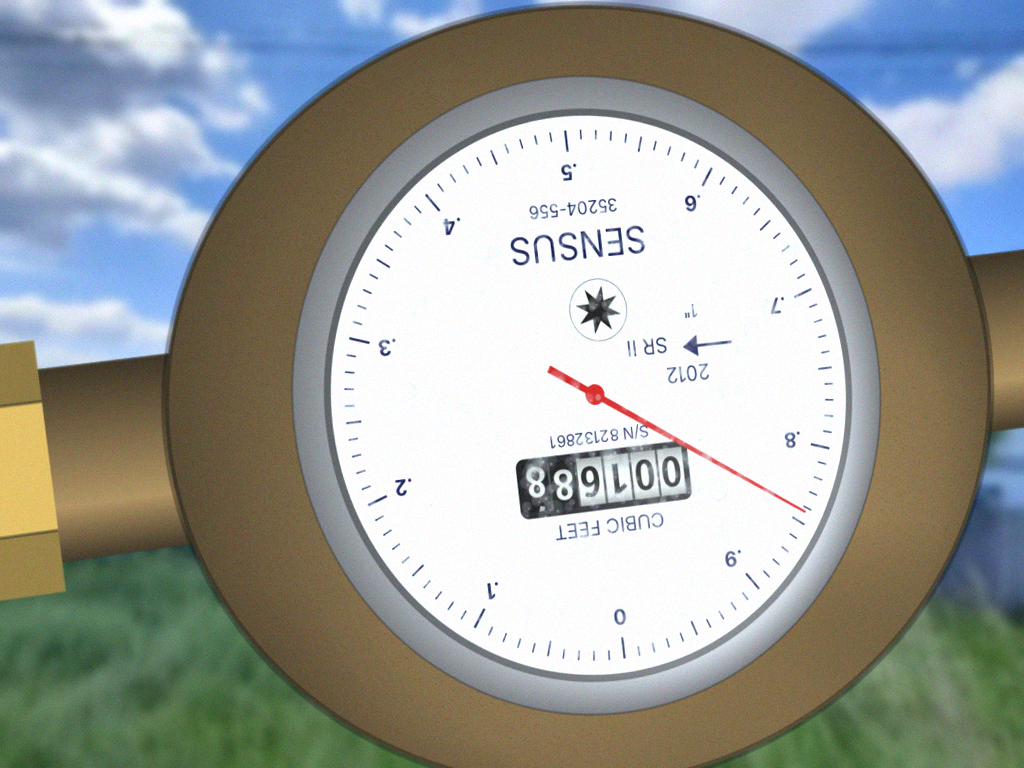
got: 1687.84 ft³
